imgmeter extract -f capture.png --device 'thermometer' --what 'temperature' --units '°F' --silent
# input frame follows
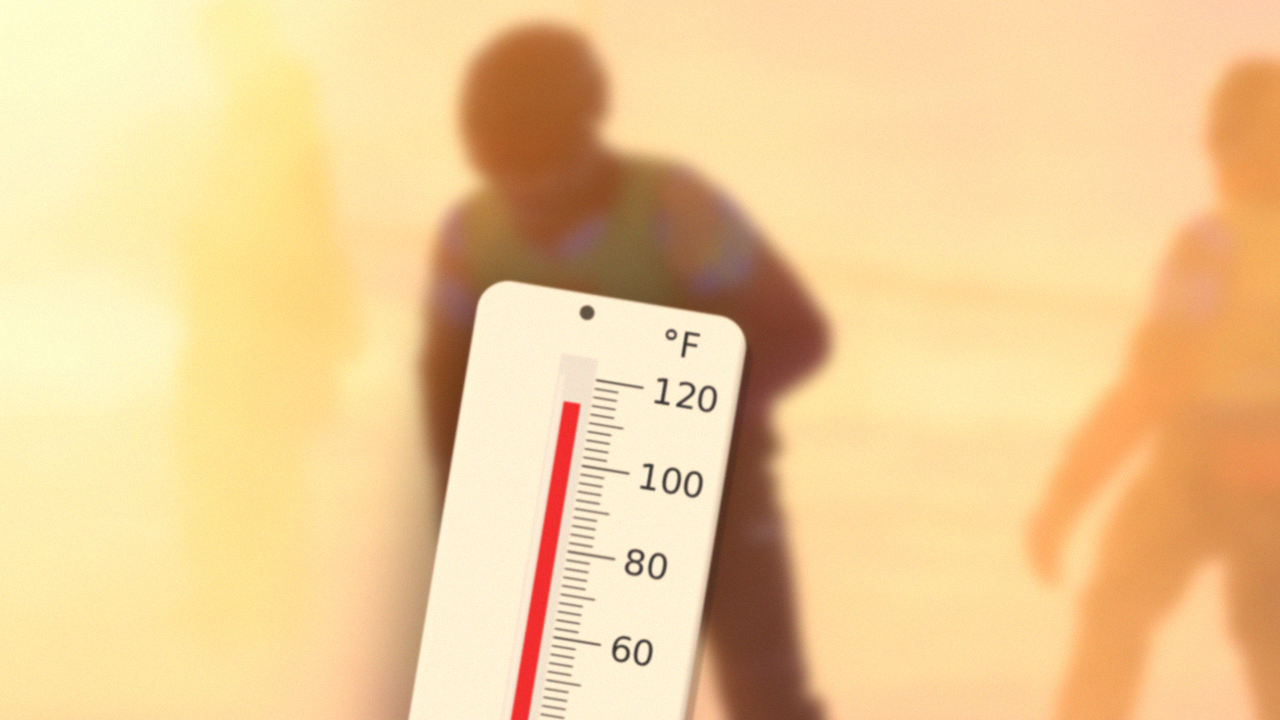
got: 114 °F
